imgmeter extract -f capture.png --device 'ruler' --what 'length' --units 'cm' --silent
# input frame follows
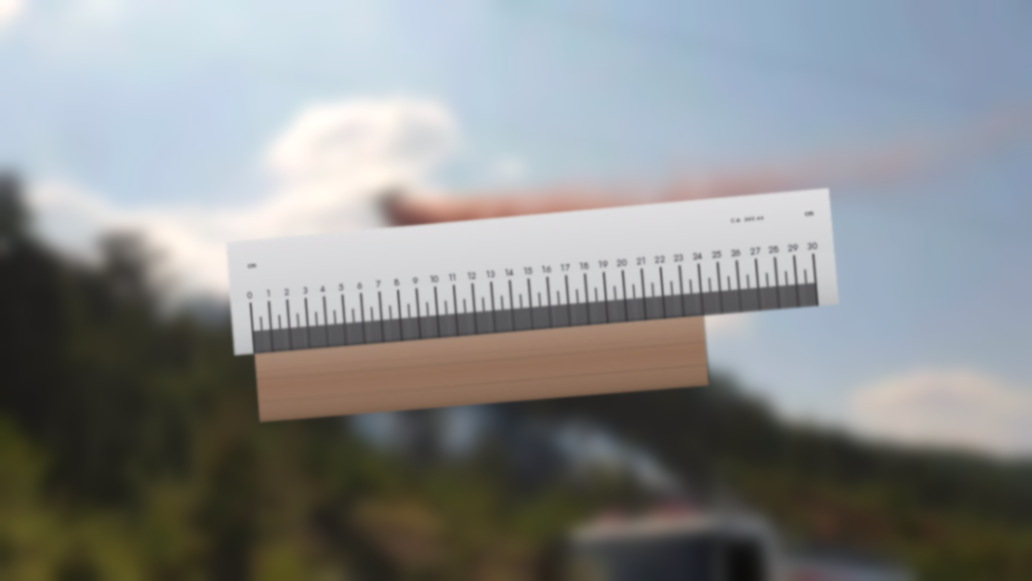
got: 24 cm
